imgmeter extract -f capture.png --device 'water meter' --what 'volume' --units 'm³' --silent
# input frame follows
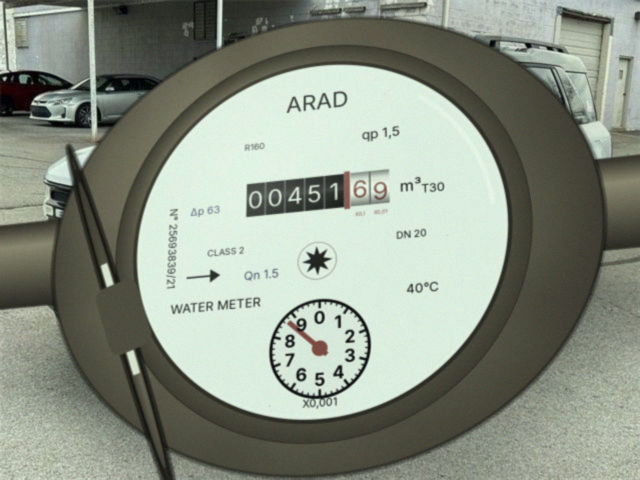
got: 451.688 m³
